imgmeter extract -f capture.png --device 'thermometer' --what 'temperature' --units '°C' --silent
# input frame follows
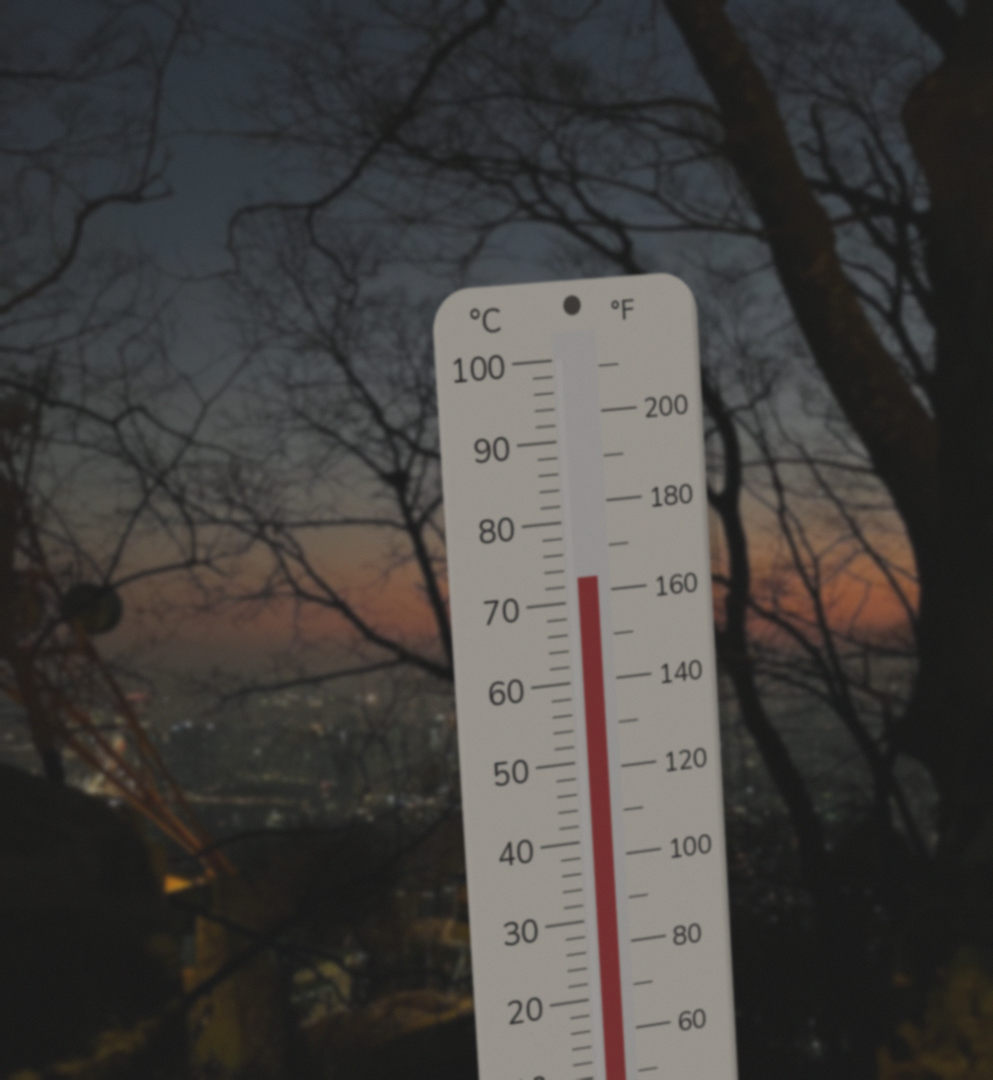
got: 73 °C
